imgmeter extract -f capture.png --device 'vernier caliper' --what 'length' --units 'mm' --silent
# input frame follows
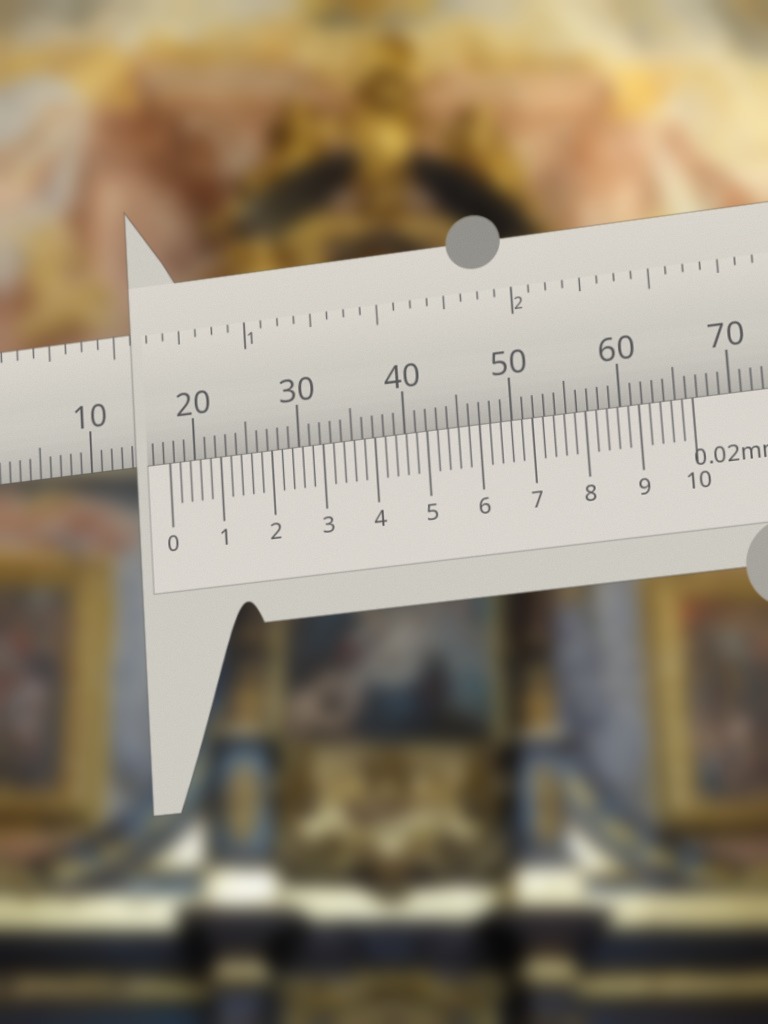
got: 17.6 mm
